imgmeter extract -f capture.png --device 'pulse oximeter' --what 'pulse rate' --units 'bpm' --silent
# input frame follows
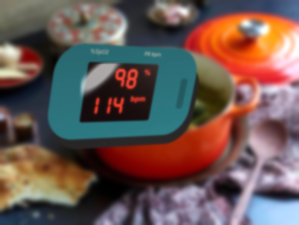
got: 114 bpm
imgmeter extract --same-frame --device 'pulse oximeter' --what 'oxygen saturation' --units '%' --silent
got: 98 %
